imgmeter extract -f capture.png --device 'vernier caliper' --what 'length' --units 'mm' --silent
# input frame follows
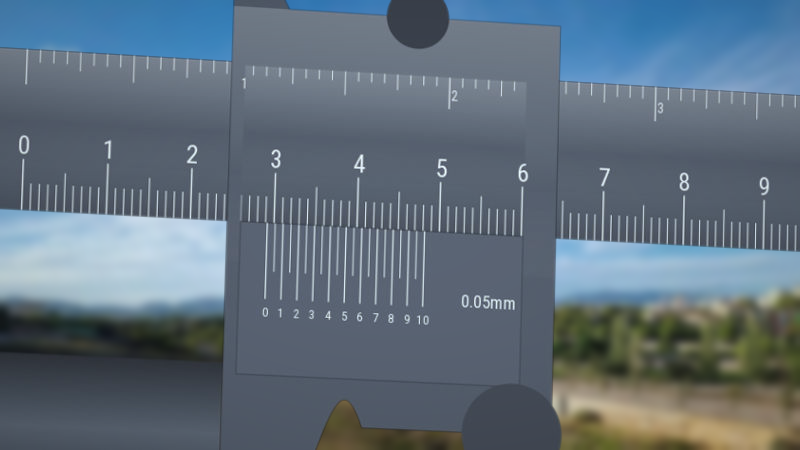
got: 29.2 mm
